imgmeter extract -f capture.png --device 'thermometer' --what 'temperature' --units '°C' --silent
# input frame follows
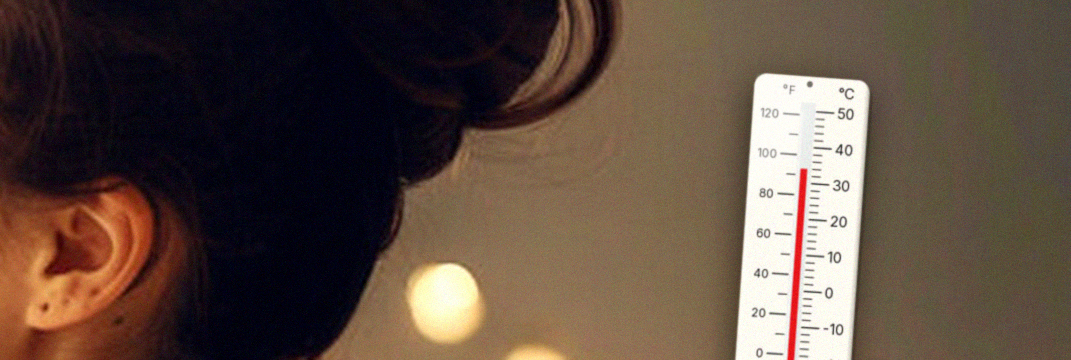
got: 34 °C
